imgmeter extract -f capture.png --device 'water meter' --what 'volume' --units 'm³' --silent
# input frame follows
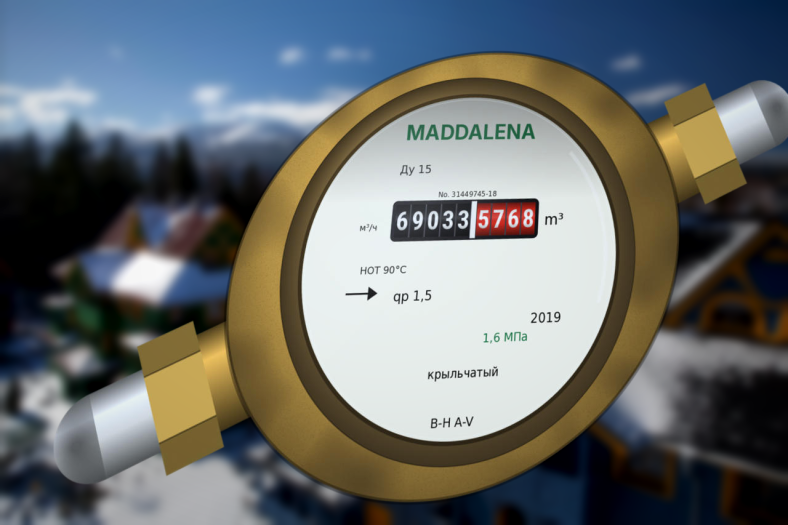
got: 69033.5768 m³
